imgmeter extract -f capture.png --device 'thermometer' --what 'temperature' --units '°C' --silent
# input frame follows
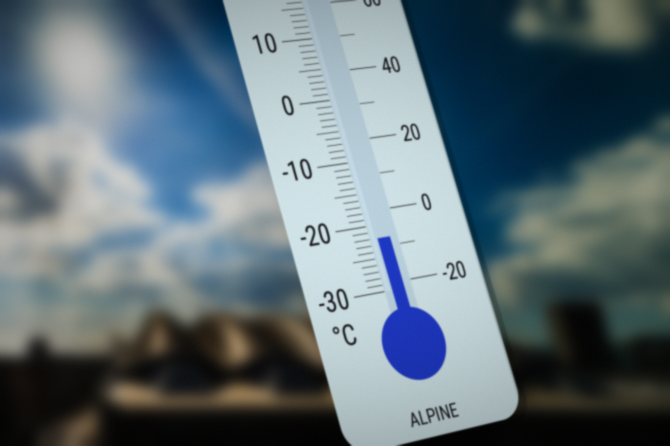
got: -22 °C
